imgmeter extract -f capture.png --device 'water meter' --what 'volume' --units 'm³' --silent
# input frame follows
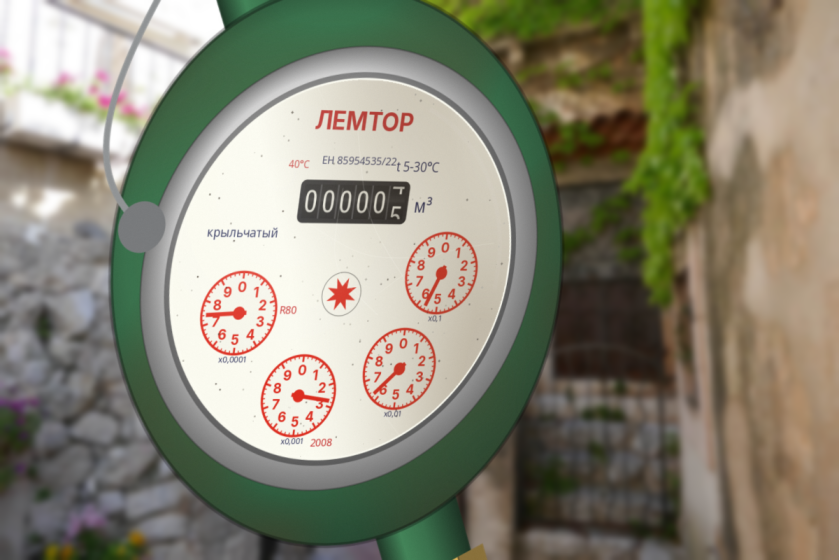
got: 4.5627 m³
